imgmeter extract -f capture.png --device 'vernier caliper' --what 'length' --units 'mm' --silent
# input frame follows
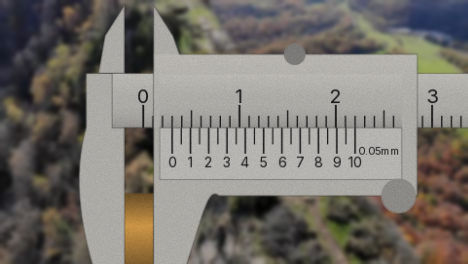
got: 3.0 mm
